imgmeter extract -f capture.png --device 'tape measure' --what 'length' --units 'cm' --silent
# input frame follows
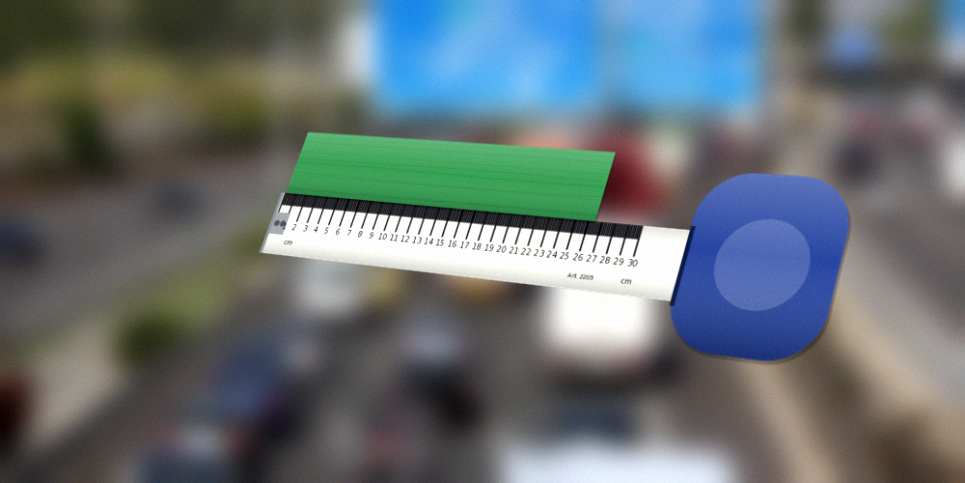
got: 26.5 cm
